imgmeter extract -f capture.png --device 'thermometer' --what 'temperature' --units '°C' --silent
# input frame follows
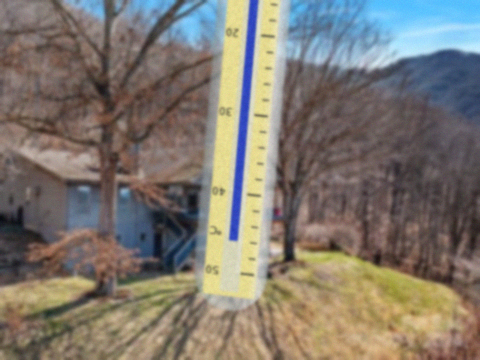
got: 46 °C
